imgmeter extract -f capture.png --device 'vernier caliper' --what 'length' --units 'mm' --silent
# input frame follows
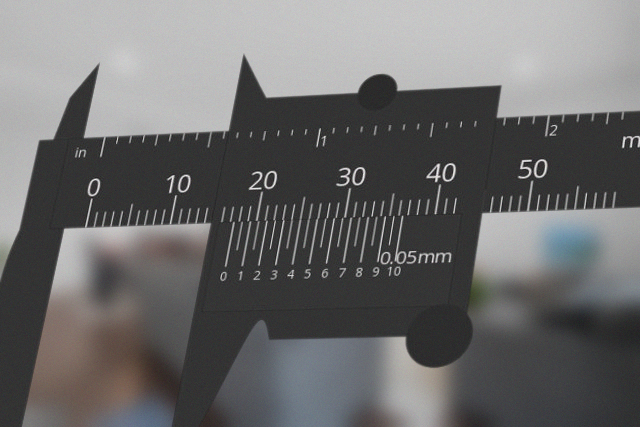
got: 17.4 mm
